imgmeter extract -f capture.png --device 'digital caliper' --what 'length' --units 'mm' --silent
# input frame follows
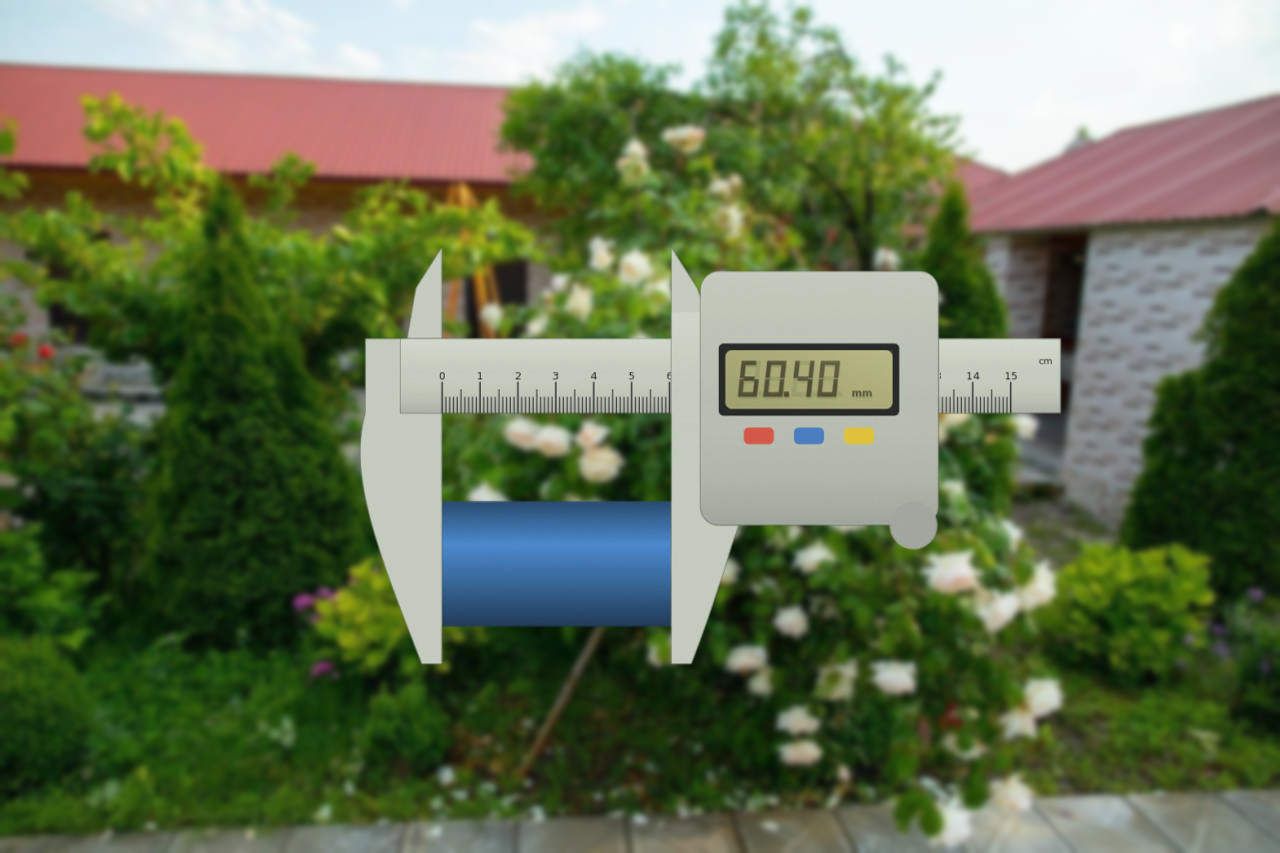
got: 60.40 mm
